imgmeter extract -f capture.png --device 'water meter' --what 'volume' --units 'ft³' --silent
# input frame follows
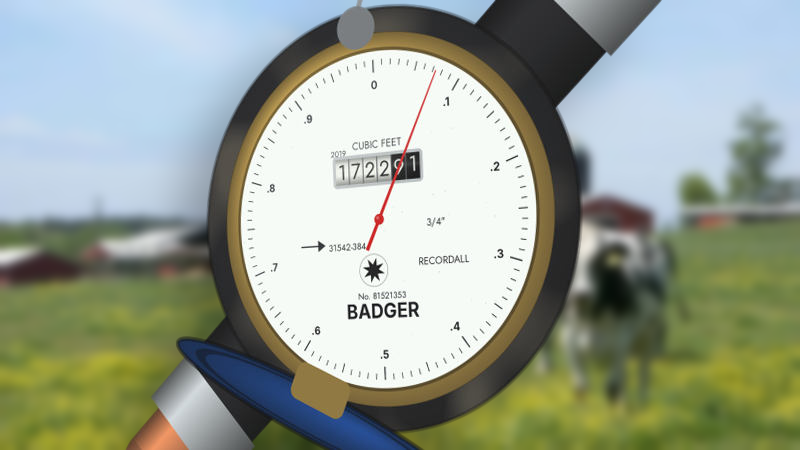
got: 172291.07 ft³
